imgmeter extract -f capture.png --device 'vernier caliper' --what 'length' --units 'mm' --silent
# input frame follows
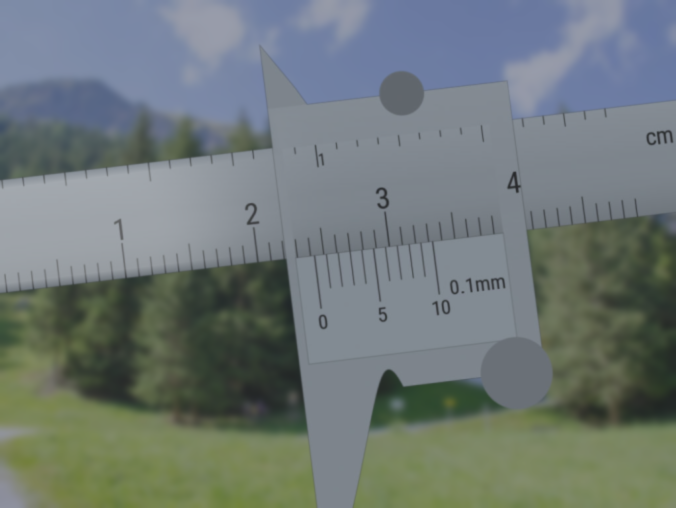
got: 24.3 mm
